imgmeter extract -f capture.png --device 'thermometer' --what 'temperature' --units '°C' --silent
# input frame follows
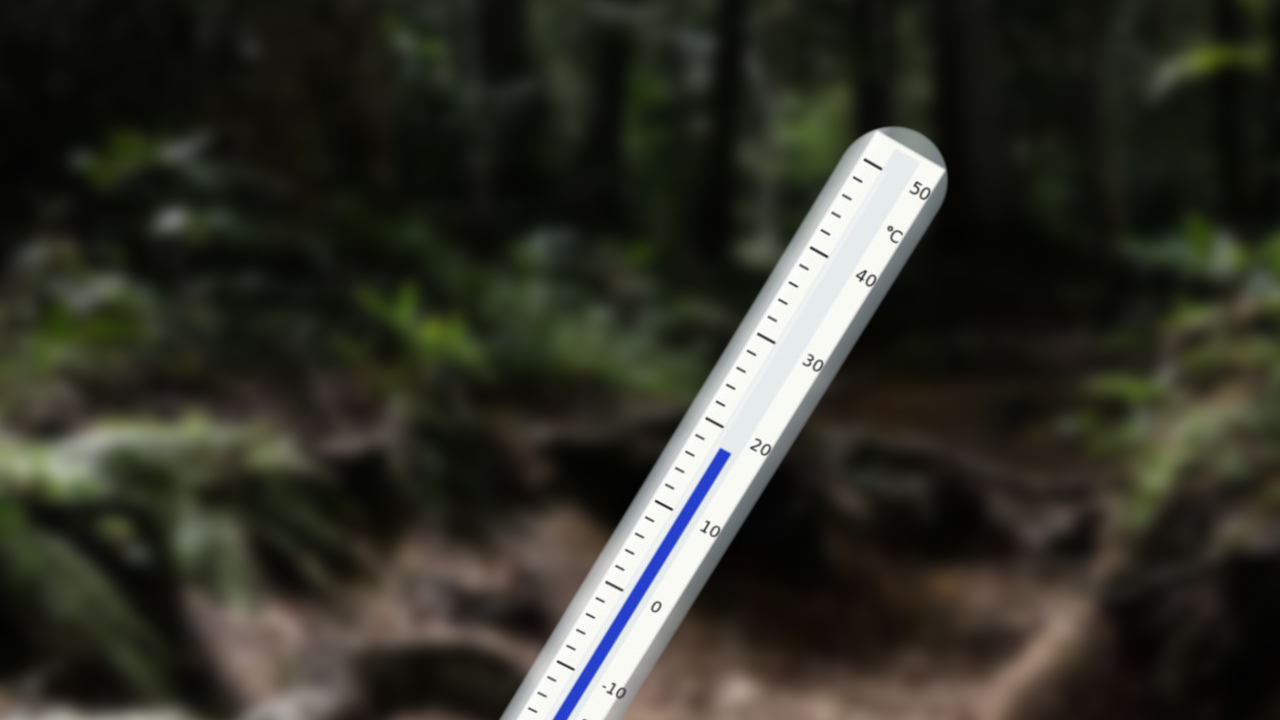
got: 18 °C
